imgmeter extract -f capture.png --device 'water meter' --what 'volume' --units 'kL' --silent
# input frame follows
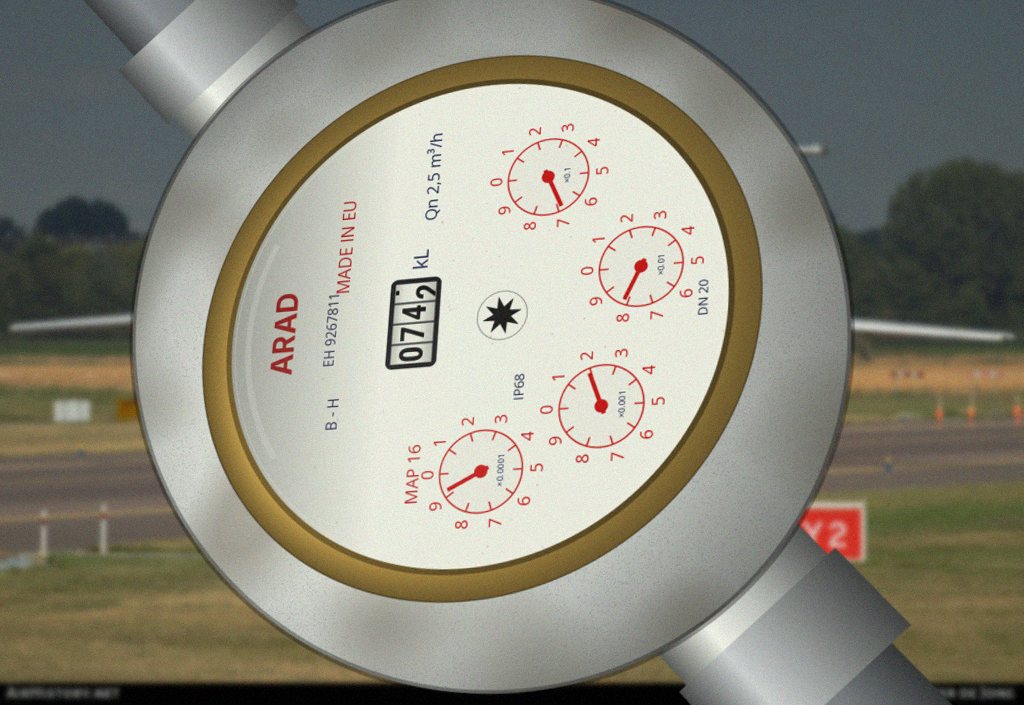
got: 741.6819 kL
